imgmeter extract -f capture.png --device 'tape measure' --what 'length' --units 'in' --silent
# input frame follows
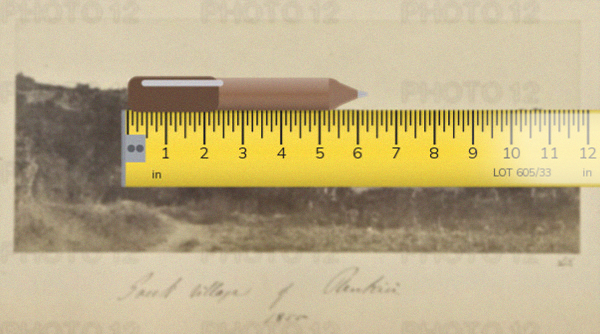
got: 6.25 in
